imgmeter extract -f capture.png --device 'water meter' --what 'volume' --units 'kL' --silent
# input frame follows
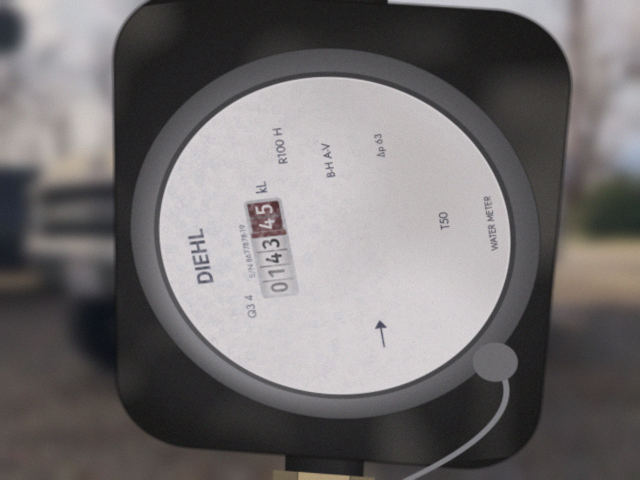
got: 143.45 kL
